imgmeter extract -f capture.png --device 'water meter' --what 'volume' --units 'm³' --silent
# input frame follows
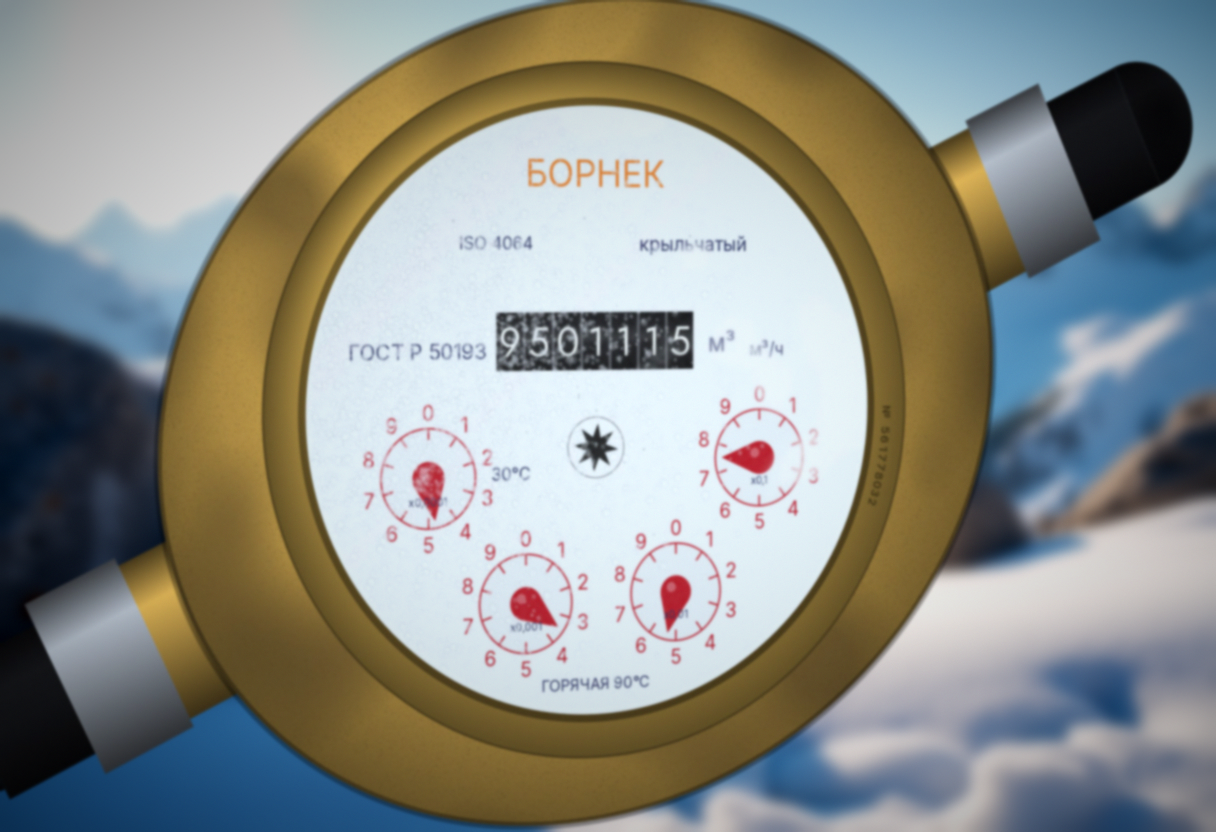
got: 9501115.7534 m³
